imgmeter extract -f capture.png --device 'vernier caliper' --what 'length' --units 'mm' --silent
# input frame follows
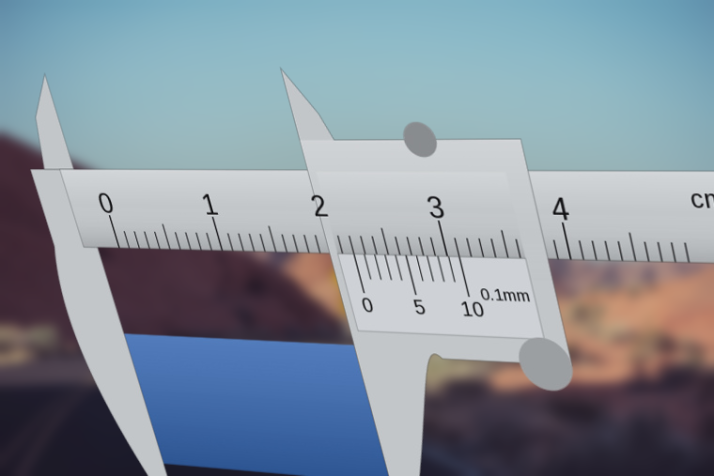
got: 22.0 mm
